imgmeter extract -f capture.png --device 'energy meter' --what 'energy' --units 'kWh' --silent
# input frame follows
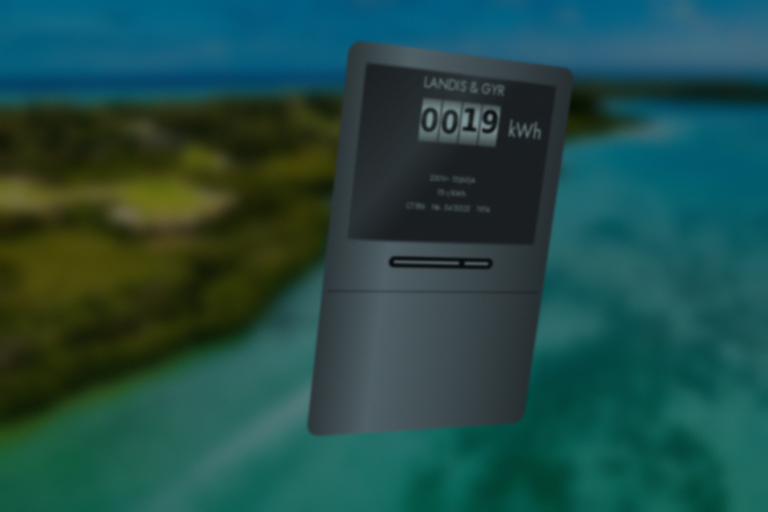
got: 19 kWh
